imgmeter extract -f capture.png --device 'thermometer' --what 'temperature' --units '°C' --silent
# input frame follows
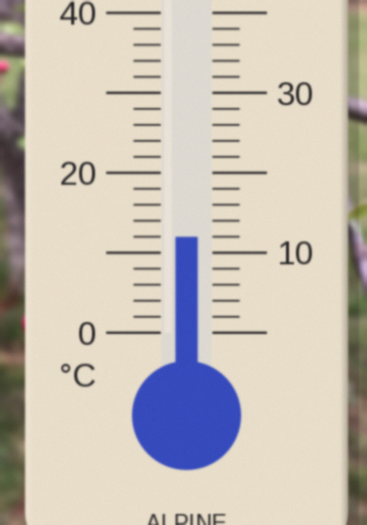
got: 12 °C
